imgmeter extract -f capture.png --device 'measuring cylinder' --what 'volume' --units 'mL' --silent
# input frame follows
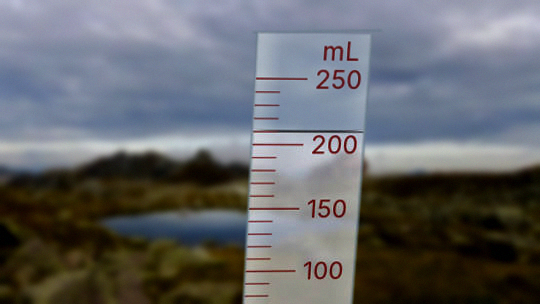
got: 210 mL
